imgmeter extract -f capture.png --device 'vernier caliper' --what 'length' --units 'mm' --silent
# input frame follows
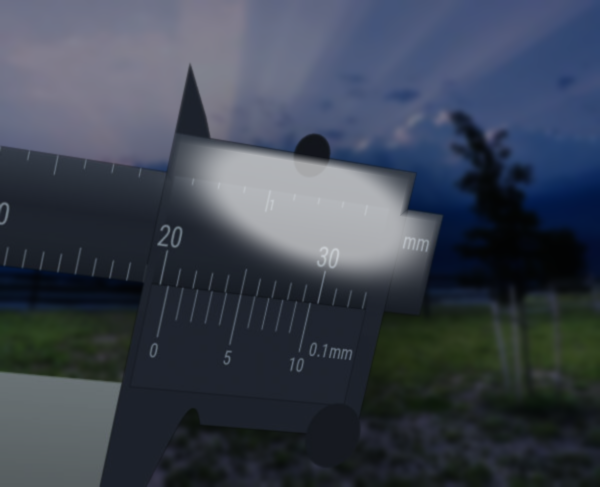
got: 20.5 mm
